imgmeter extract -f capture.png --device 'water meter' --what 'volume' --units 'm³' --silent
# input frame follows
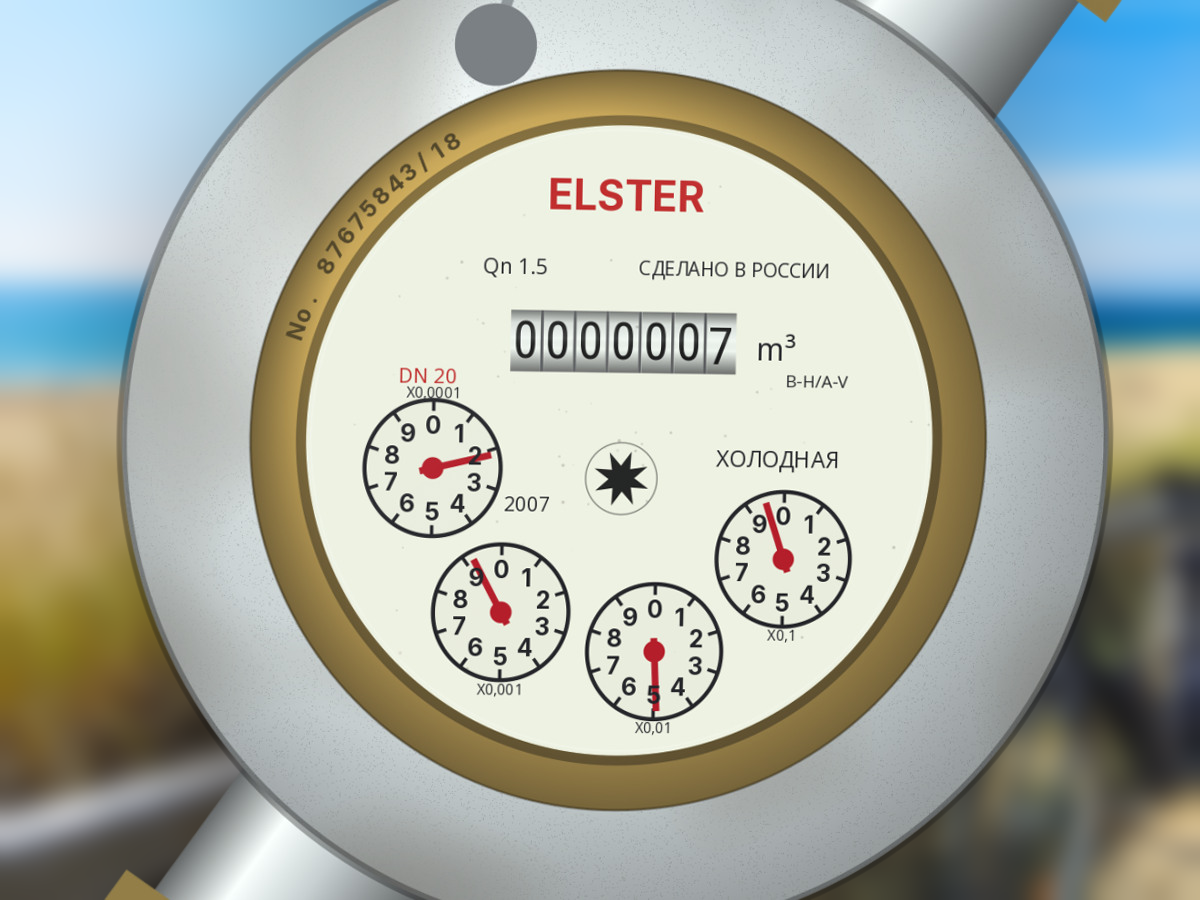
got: 6.9492 m³
